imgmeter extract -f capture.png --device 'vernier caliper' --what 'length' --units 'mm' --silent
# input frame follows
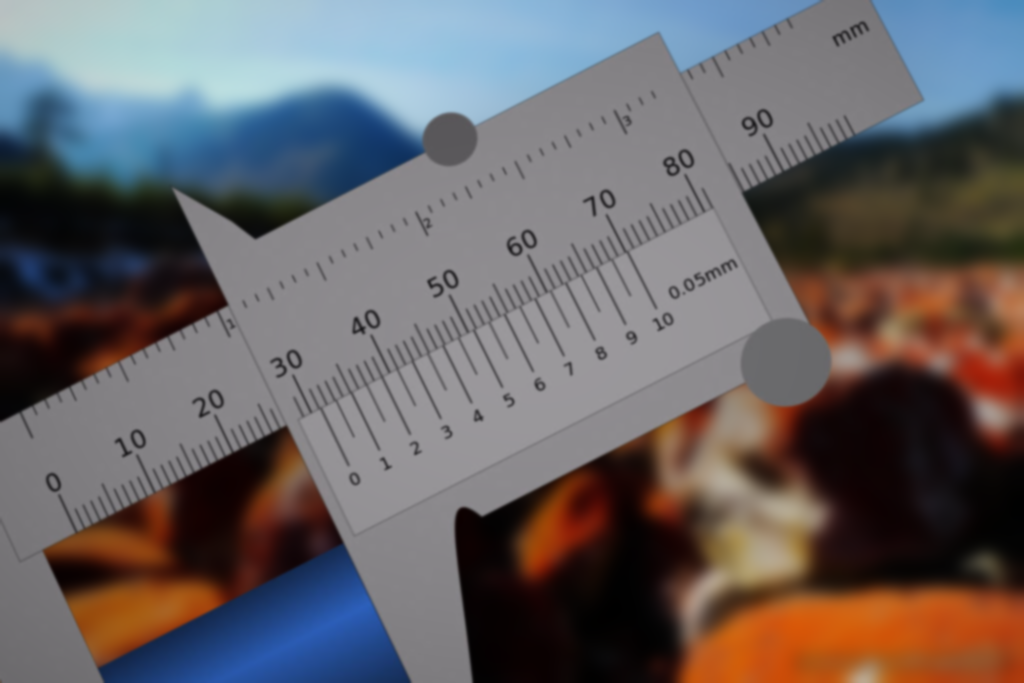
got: 31.2 mm
